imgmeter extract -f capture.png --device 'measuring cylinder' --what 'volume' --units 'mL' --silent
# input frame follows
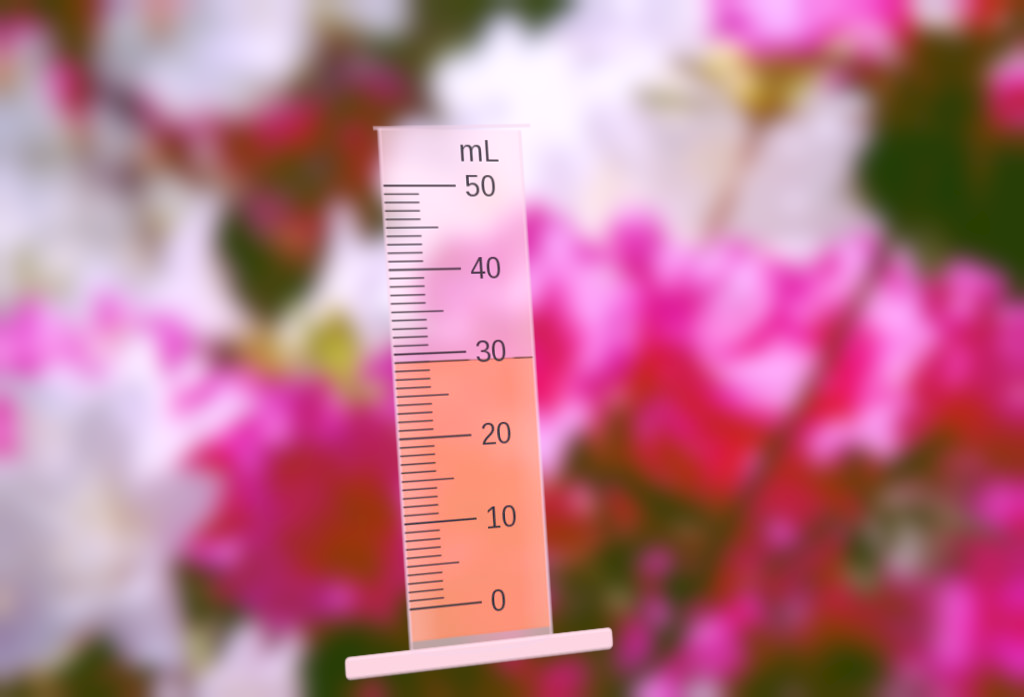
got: 29 mL
